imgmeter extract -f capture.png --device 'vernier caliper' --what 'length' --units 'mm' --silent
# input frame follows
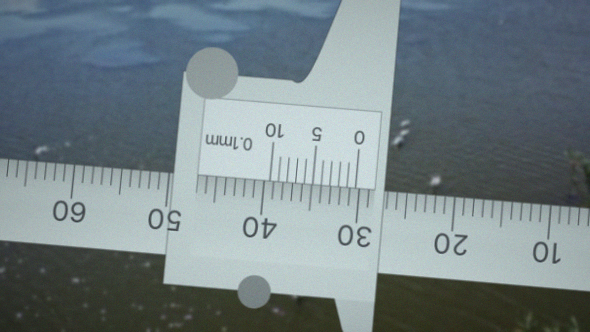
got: 30.4 mm
